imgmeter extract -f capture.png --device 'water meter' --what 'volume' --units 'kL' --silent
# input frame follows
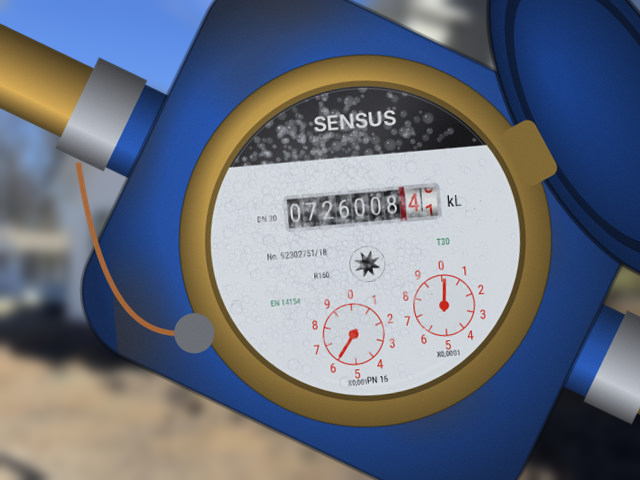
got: 726008.4060 kL
